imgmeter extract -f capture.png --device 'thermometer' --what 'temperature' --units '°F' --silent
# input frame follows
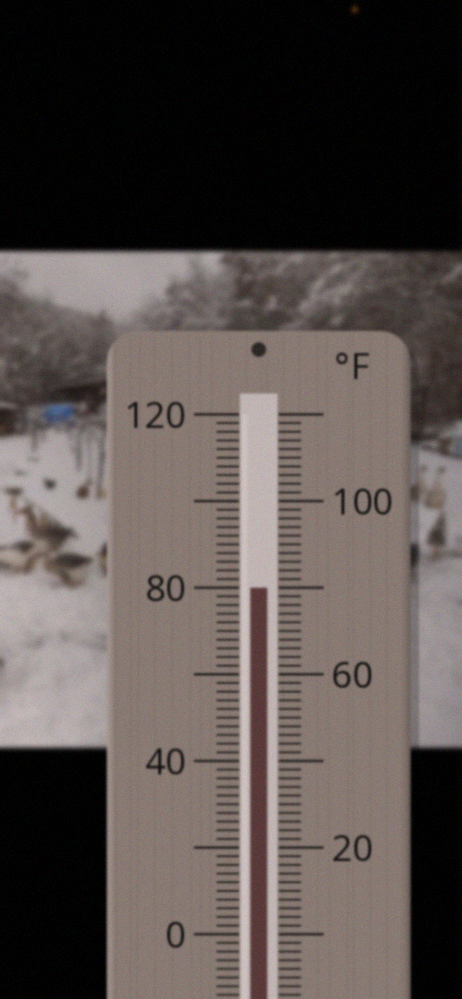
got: 80 °F
